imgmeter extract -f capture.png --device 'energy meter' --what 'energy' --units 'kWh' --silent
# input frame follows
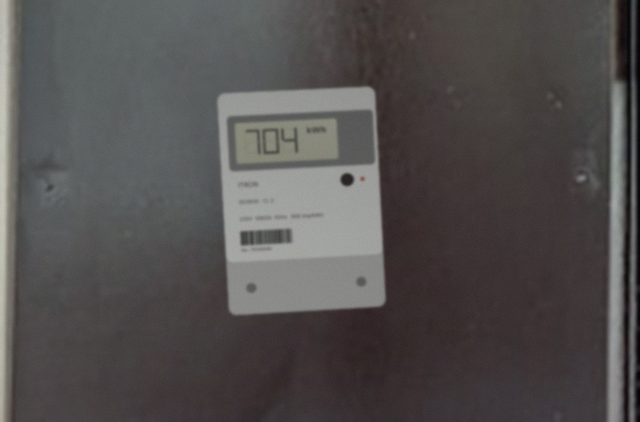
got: 704 kWh
